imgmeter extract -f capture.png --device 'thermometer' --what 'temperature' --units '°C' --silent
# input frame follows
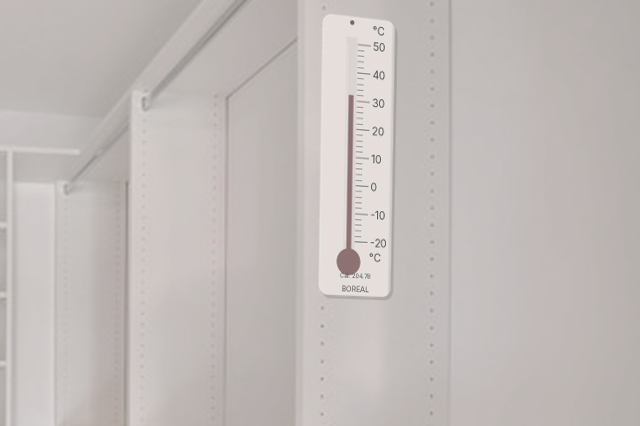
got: 32 °C
